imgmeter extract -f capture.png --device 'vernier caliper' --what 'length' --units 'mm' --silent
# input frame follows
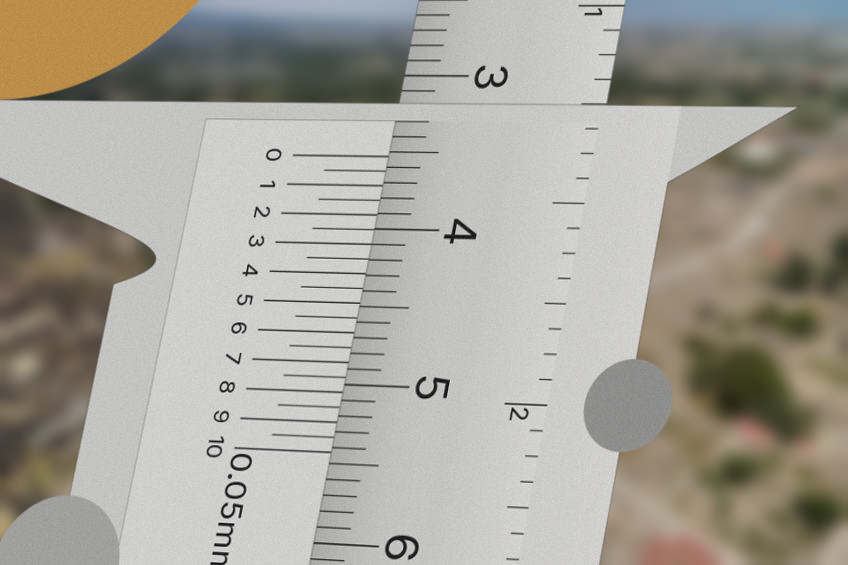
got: 35.3 mm
